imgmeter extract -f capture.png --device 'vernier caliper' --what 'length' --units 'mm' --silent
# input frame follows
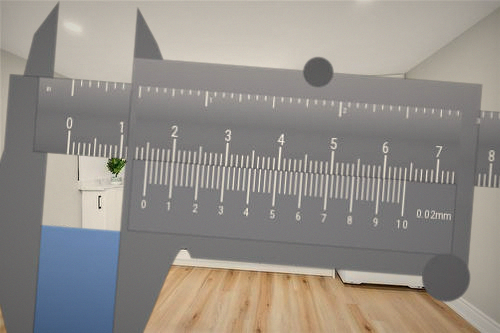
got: 15.0 mm
